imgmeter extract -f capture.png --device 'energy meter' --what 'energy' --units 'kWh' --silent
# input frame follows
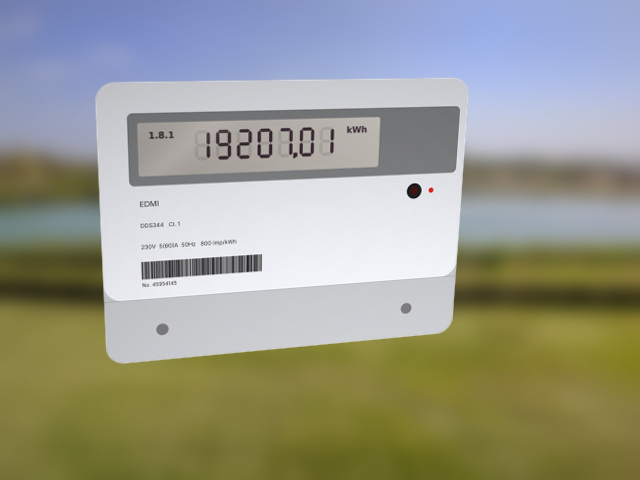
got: 19207.01 kWh
